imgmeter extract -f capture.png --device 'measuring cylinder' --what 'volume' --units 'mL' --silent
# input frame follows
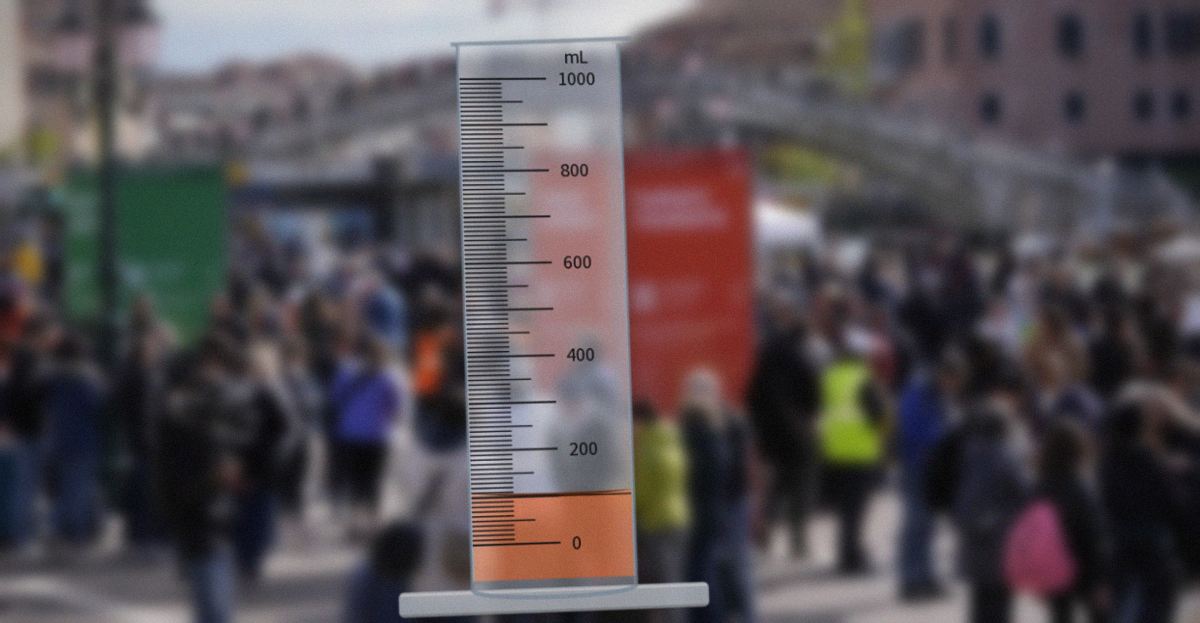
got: 100 mL
